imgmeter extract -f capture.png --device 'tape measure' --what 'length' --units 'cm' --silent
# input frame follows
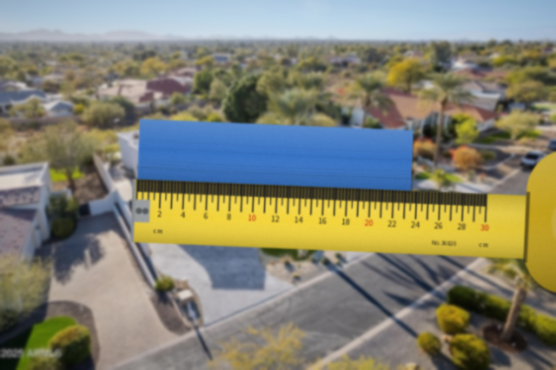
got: 23.5 cm
